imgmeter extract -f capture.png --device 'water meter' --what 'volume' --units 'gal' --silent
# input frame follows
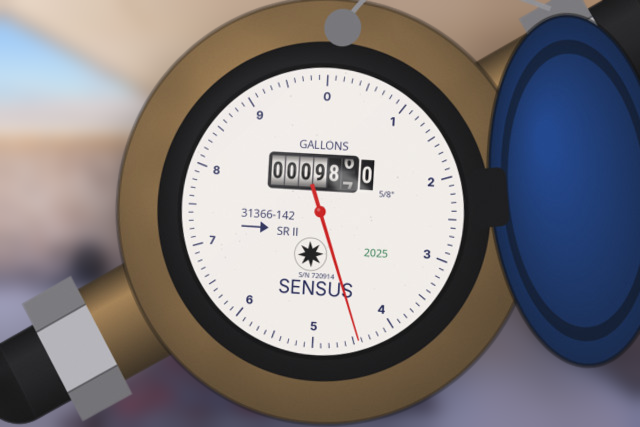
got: 9864.4 gal
